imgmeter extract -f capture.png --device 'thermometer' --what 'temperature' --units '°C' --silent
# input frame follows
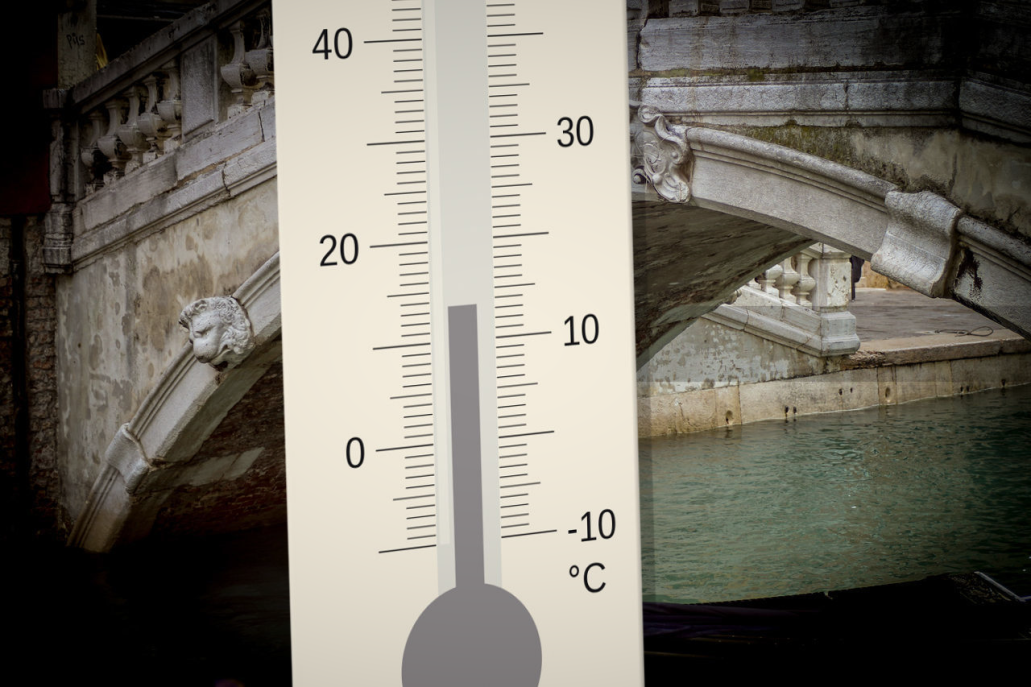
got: 13.5 °C
